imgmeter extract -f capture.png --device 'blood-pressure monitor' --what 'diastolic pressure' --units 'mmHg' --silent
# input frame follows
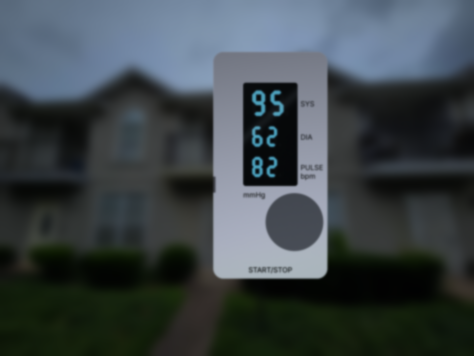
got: 62 mmHg
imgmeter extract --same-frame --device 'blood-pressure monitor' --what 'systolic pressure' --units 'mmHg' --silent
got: 95 mmHg
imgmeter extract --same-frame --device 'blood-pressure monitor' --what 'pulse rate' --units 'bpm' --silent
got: 82 bpm
